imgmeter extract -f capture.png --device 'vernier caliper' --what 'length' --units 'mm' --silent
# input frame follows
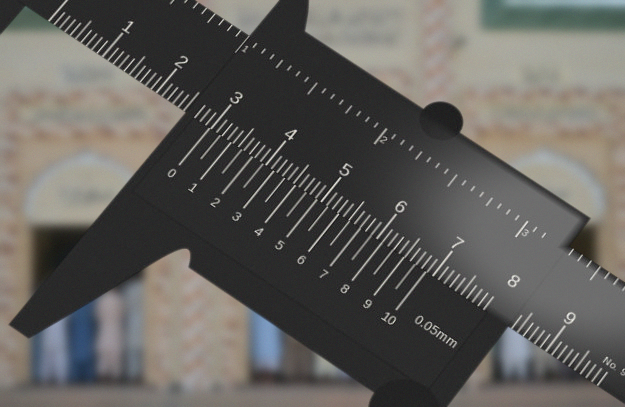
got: 29.8 mm
